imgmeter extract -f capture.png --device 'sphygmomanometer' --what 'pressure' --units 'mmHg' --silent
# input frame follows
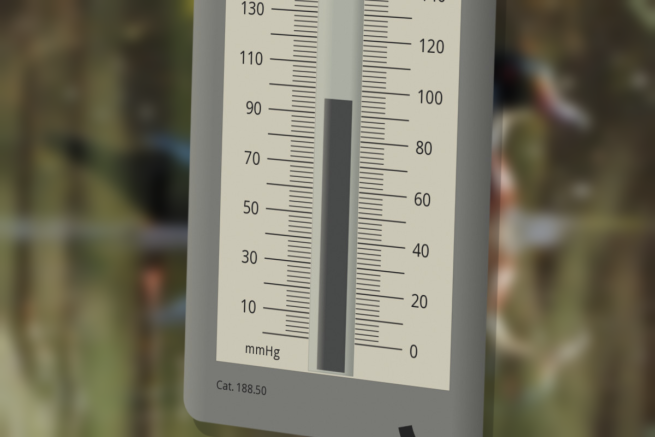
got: 96 mmHg
